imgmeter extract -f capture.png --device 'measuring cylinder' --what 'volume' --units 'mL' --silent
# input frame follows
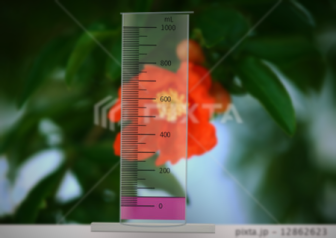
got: 50 mL
